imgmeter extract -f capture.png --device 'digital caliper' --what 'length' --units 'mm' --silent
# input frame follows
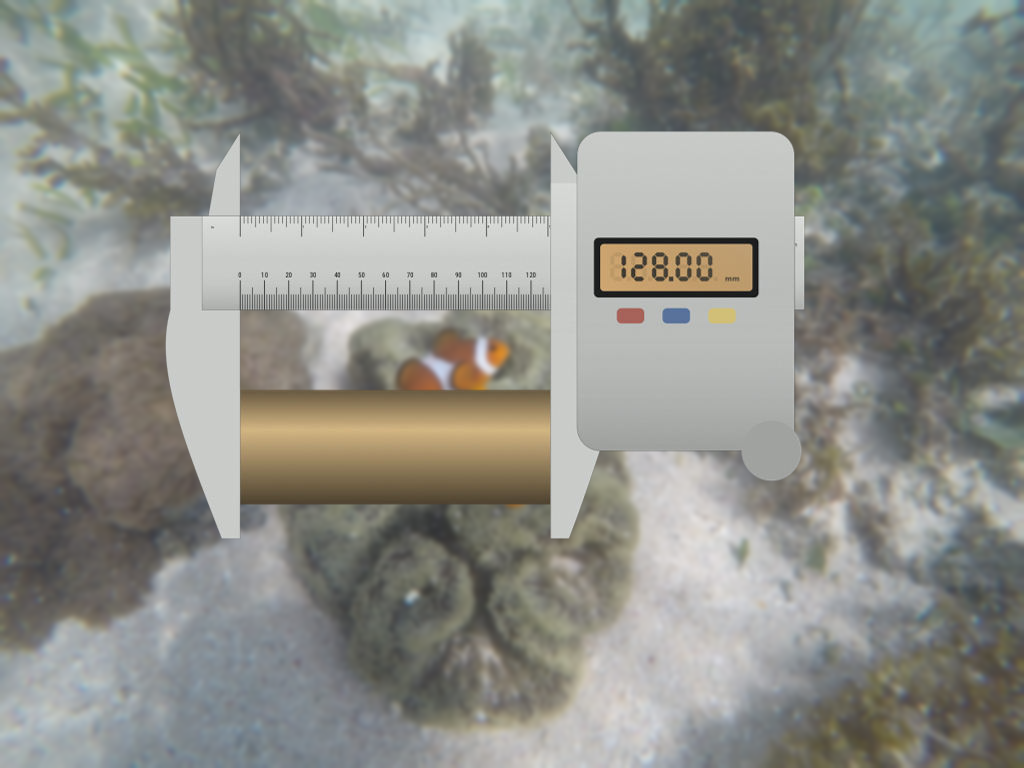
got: 128.00 mm
